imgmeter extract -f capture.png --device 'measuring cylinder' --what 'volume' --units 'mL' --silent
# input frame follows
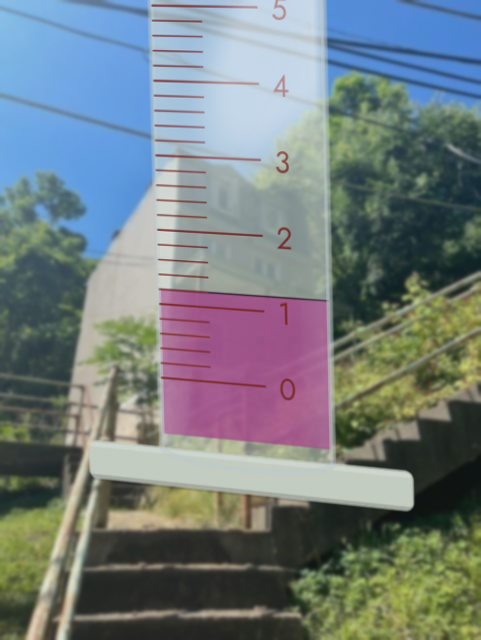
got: 1.2 mL
